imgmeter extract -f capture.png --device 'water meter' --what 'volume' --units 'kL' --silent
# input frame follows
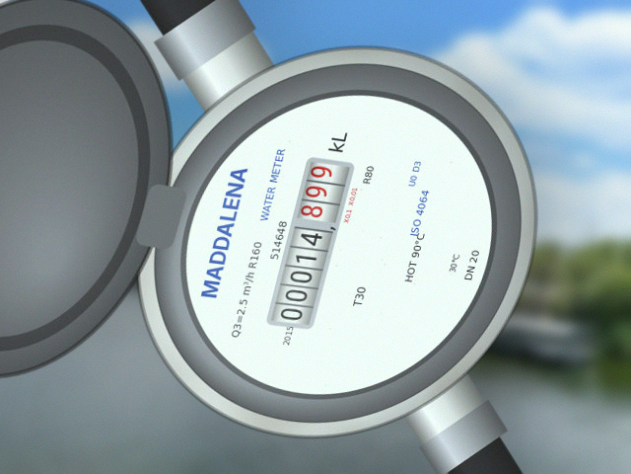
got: 14.899 kL
